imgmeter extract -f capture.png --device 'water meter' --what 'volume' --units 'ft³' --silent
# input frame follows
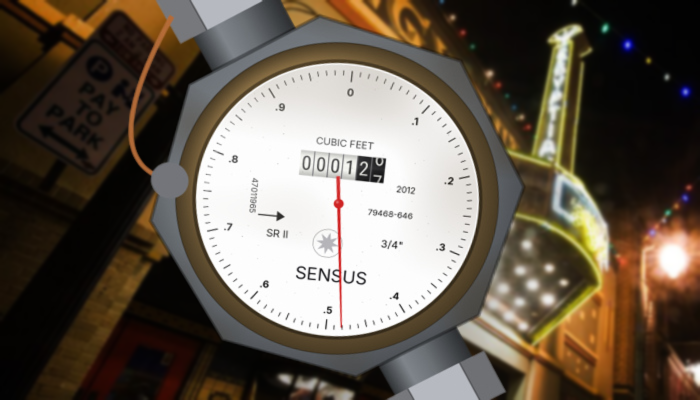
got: 126.48 ft³
